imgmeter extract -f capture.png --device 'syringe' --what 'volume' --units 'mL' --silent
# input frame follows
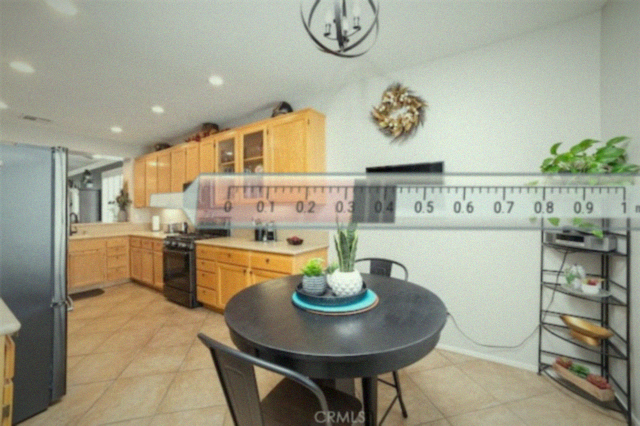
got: 0.32 mL
